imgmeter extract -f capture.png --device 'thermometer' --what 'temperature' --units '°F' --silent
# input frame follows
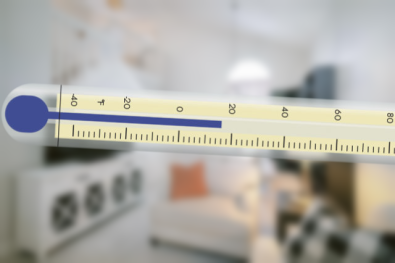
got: 16 °F
